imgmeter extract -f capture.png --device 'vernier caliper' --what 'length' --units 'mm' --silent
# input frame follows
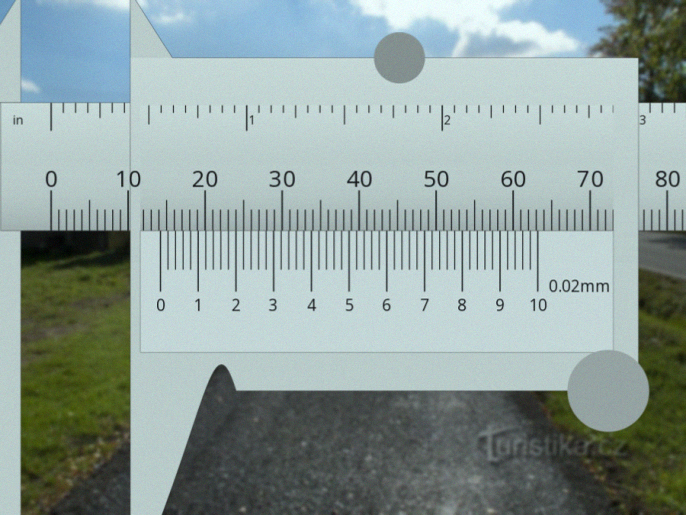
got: 14.2 mm
